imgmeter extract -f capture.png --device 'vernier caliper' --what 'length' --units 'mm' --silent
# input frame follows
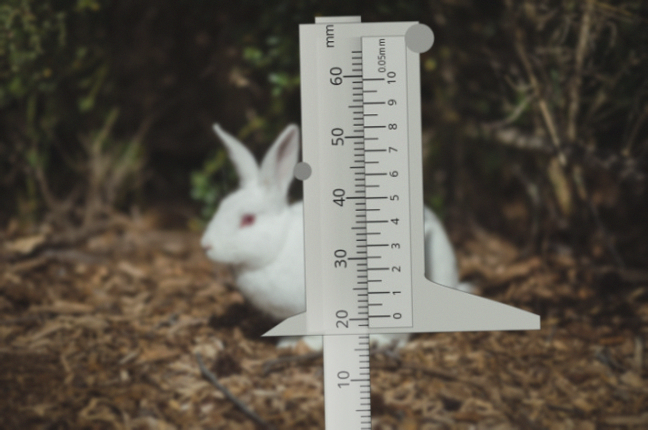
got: 20.4 mm
